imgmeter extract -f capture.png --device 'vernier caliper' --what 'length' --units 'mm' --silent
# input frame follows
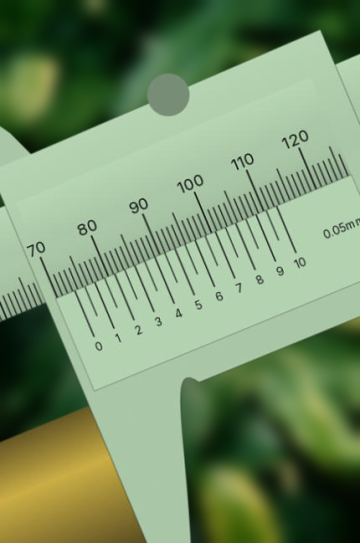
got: 73.4 mm
